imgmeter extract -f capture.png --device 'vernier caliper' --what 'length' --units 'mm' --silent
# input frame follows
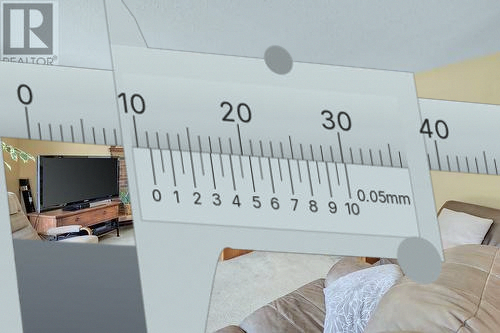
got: 11.2 mm
